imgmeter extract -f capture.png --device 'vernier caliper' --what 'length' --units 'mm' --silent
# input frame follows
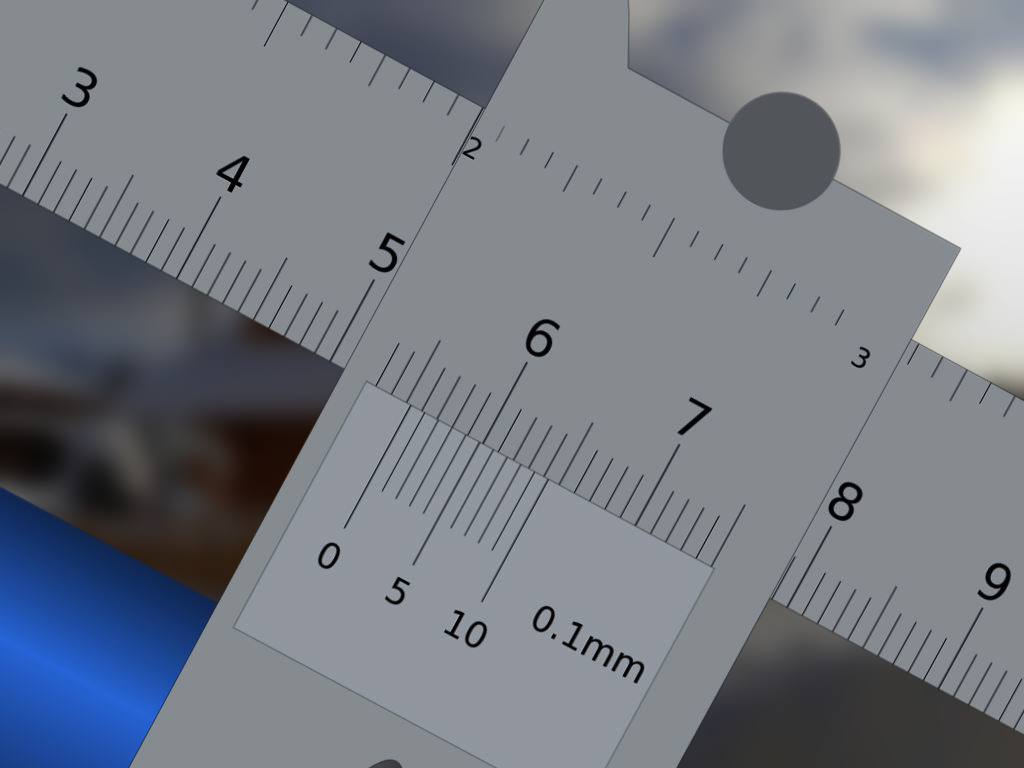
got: 55.3 mm
